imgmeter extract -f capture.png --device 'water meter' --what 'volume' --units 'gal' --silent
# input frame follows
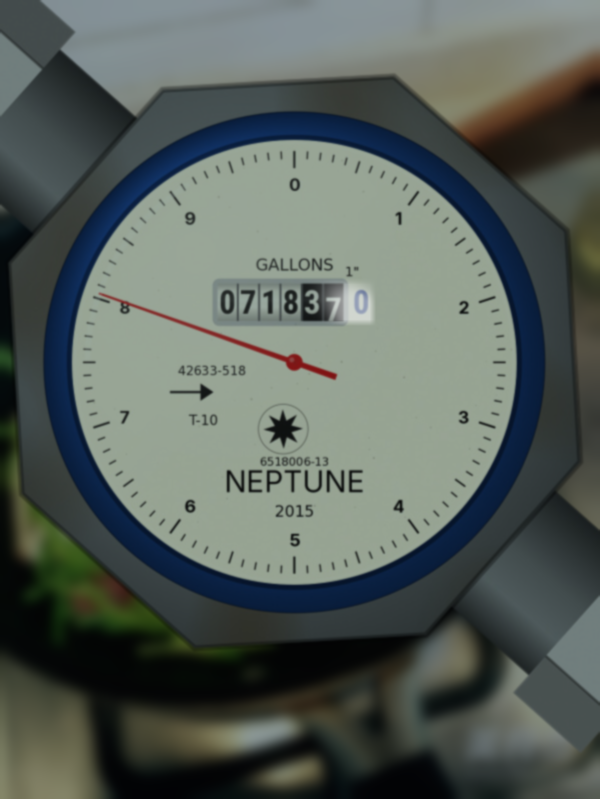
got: 718368.0 gal
